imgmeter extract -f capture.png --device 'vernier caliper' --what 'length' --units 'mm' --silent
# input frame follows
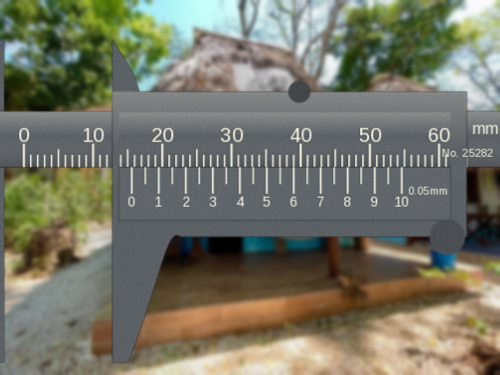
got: 15.6 mm
